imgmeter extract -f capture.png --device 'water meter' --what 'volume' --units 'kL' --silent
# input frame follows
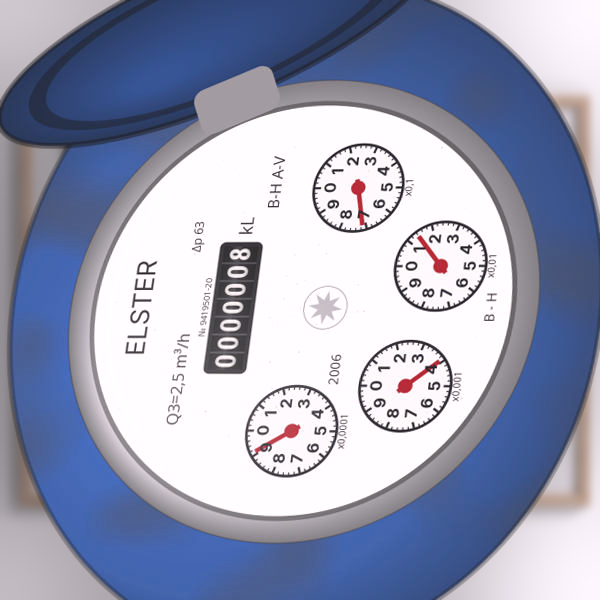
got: 8.7139 kL
